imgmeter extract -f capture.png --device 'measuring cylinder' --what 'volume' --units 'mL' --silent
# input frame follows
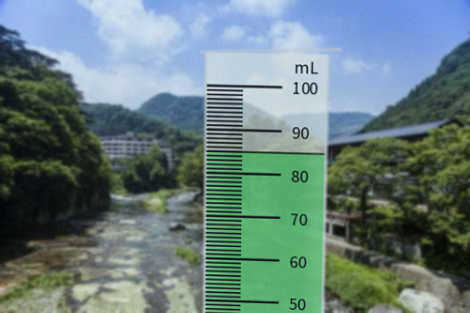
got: 85 mL
